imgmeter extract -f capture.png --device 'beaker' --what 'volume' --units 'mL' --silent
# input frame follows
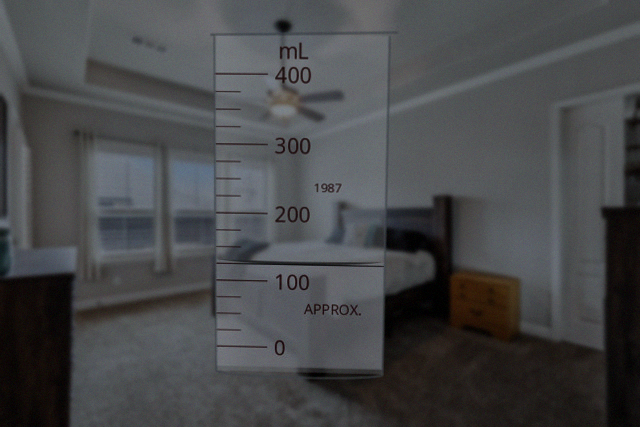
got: 125 mL
